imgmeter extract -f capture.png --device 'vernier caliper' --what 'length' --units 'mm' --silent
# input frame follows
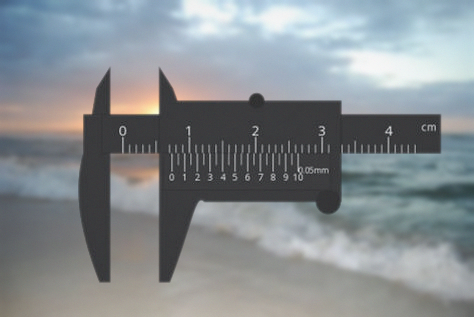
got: 7.4 mm
